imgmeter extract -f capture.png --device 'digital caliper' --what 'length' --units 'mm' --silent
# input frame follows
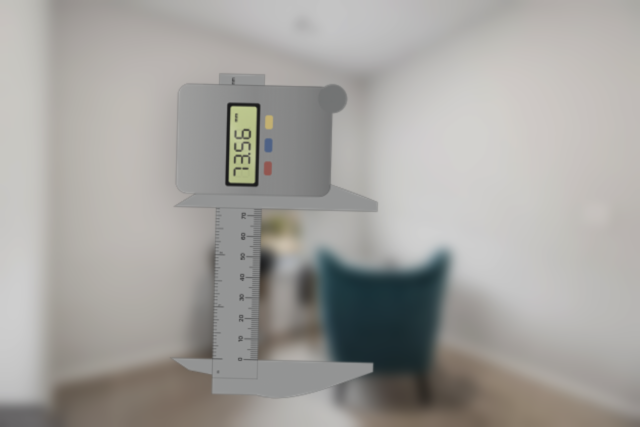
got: 73.56 mm
